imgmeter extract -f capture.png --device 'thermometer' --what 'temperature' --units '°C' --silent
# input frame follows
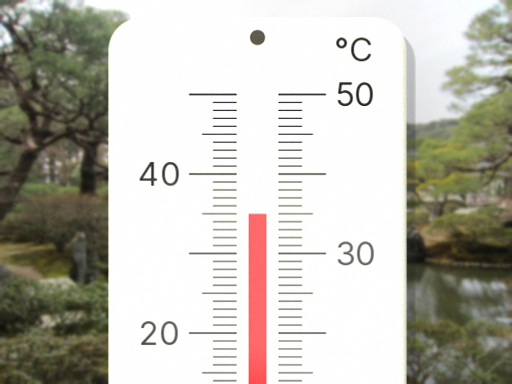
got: 35 °C
